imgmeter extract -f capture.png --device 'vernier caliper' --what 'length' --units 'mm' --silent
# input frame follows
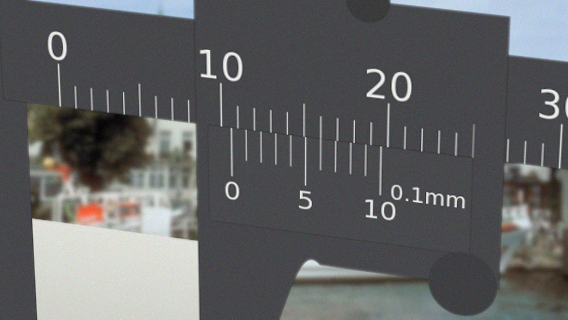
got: 10.6 mm
